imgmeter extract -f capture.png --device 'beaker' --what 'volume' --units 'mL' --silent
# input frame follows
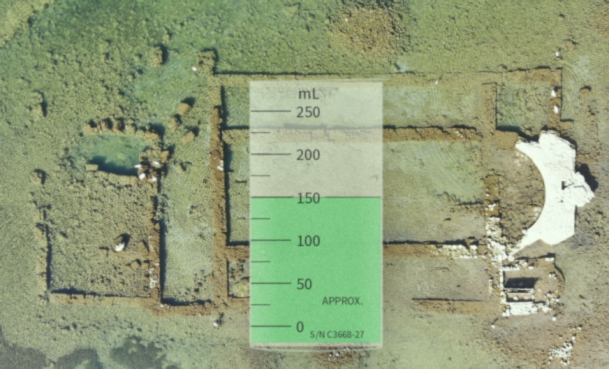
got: 150 mL
